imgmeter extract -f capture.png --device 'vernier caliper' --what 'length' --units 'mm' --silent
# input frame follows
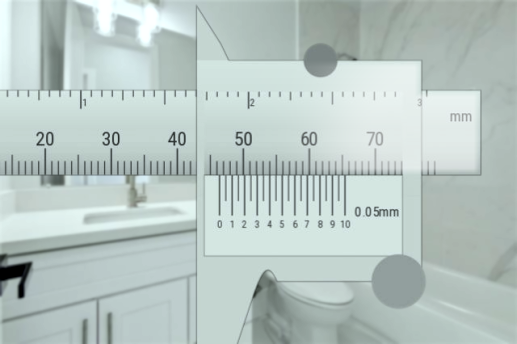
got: 46.4 mm
